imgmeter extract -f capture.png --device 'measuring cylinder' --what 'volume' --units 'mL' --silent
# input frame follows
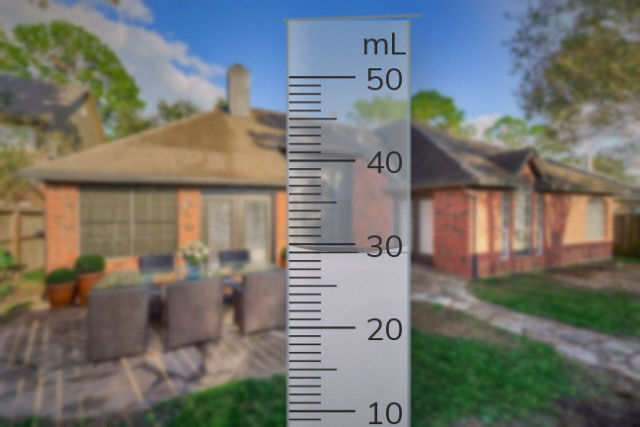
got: 29 mL
